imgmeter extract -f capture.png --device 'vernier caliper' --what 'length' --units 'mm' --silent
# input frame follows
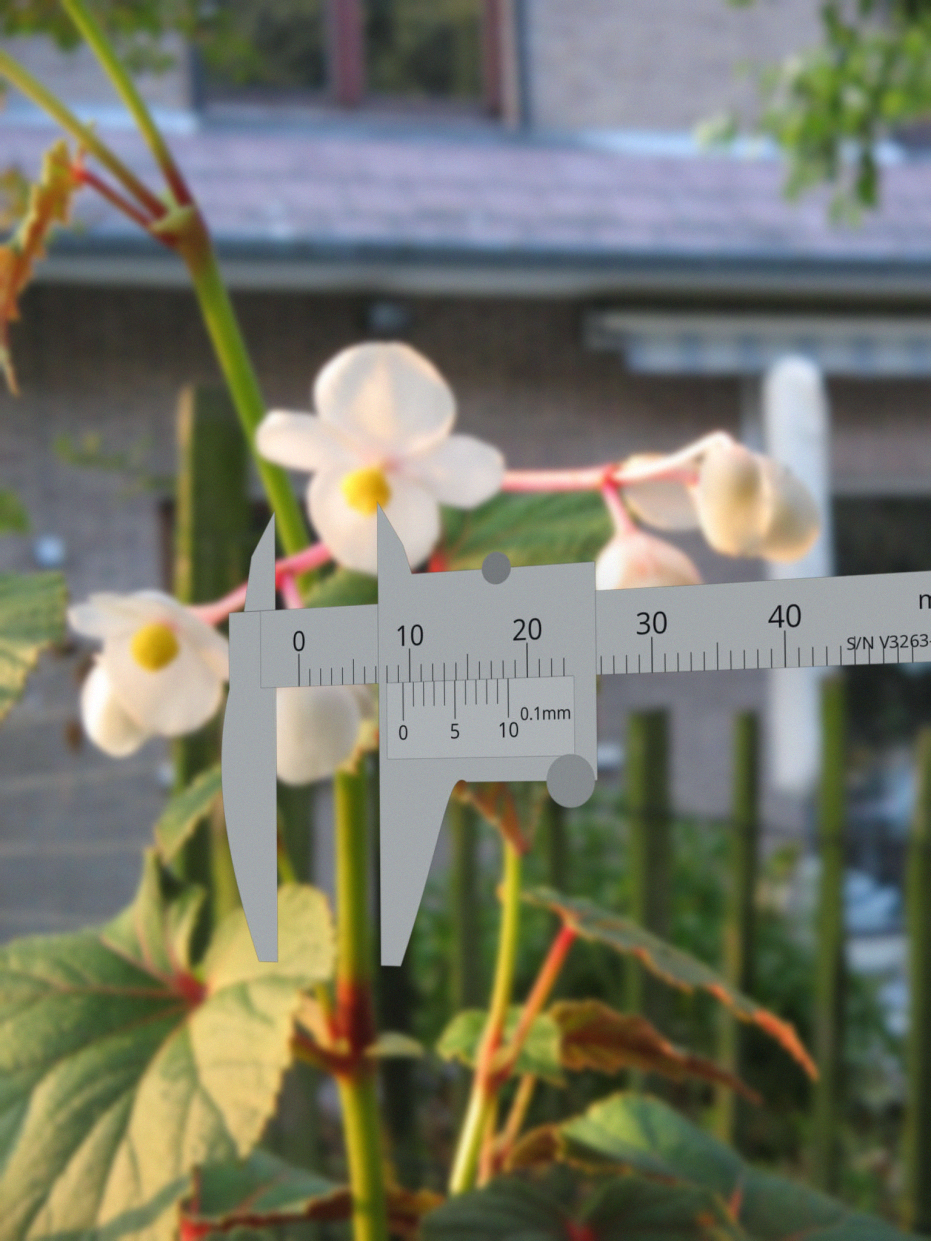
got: 9.4 mm
